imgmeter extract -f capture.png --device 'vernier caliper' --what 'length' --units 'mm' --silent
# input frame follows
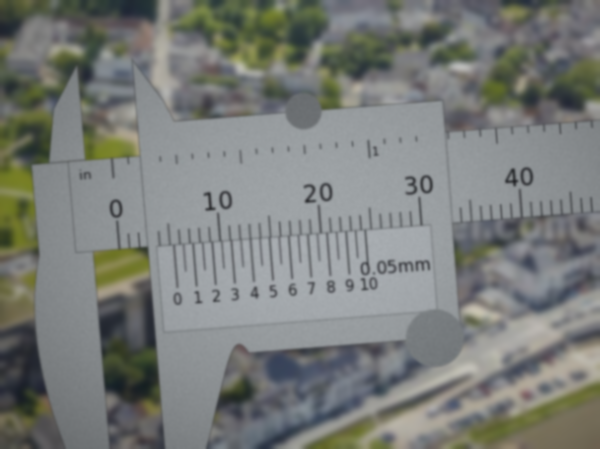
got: 5.4 mm
